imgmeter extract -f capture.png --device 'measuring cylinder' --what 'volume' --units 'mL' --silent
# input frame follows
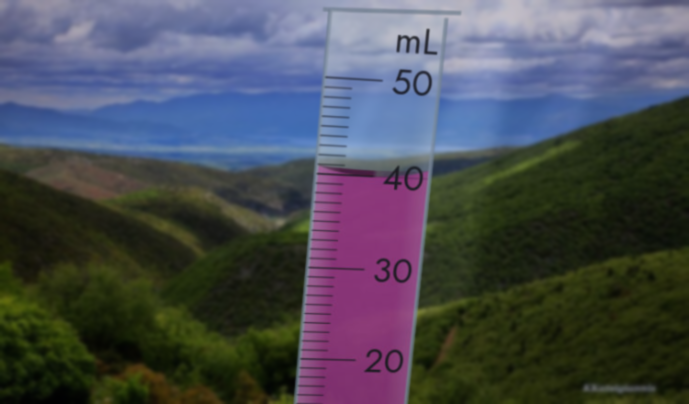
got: 40 mL
